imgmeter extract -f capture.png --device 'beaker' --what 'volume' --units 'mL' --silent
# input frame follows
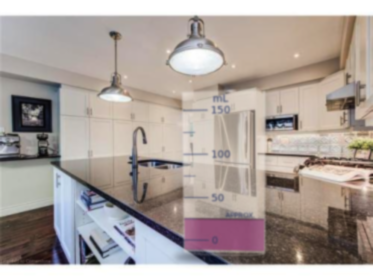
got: 25 mL
